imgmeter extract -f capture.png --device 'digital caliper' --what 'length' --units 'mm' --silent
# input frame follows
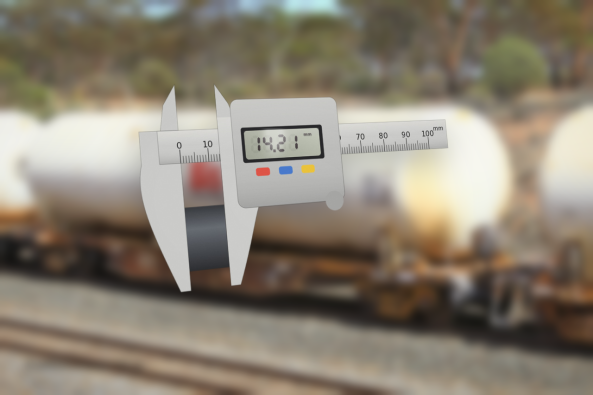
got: 14.21 mm
